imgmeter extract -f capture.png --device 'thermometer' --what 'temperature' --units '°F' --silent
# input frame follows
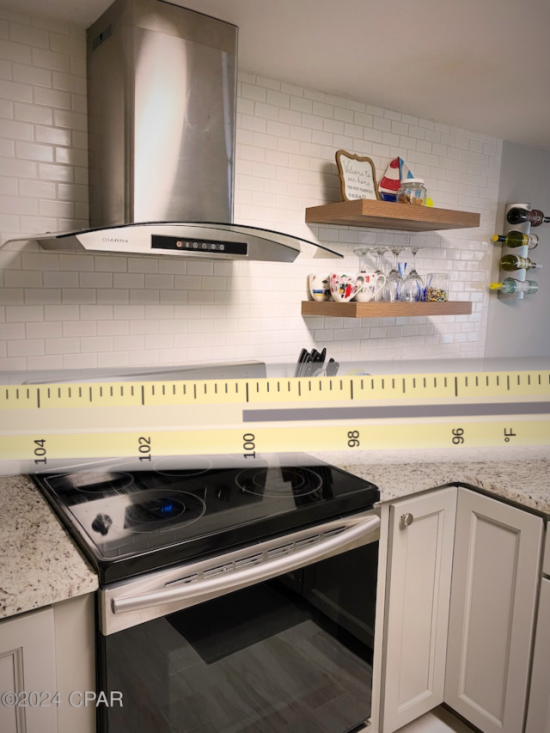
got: 100.1 °F
